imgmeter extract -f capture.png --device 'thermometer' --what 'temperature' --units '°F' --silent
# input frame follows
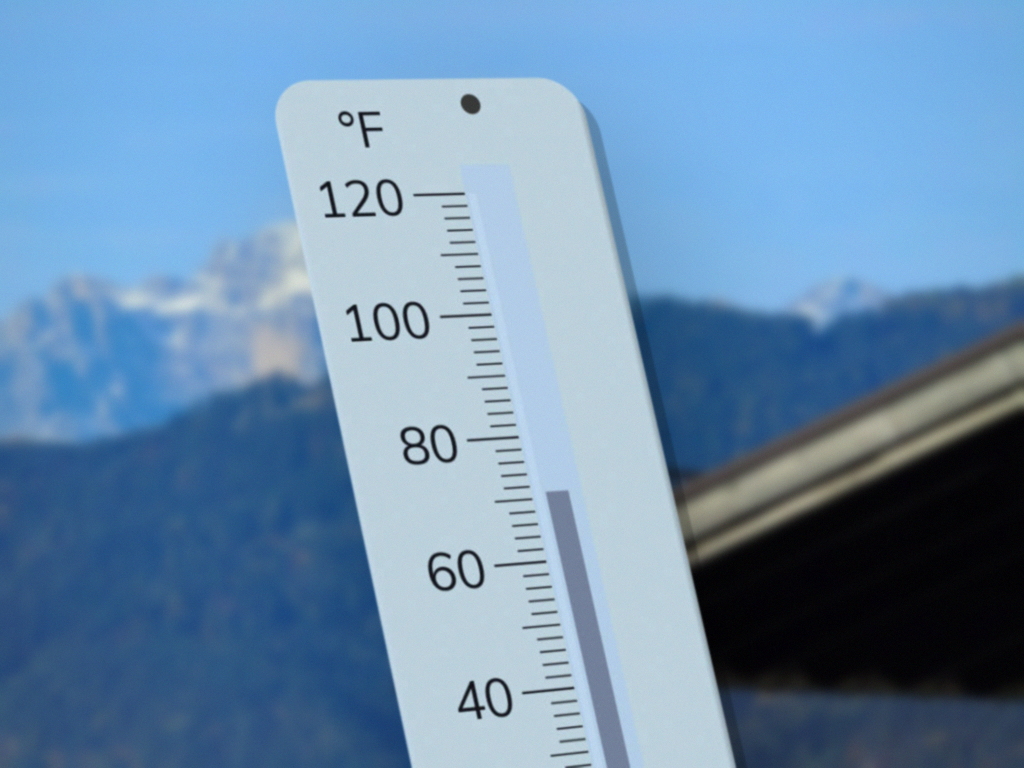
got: 71 °F
